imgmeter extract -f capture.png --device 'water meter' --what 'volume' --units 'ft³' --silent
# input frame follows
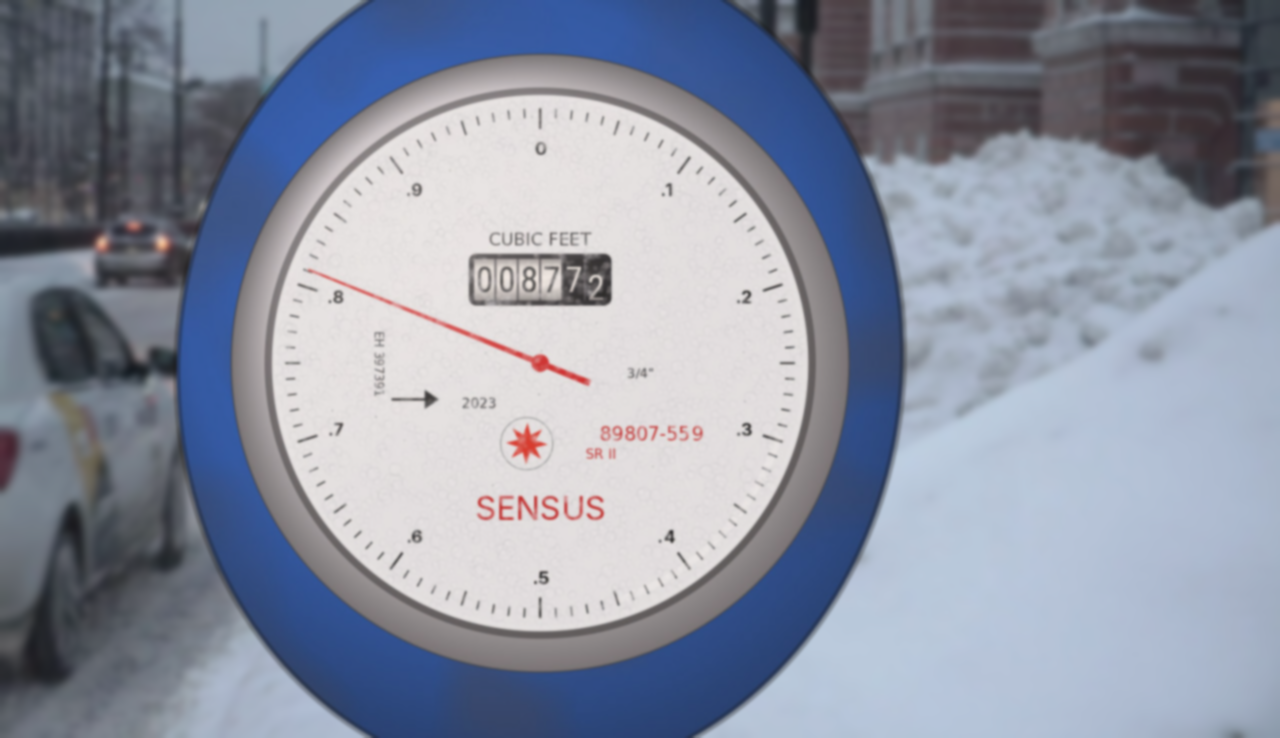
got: 8771.81 ft³
